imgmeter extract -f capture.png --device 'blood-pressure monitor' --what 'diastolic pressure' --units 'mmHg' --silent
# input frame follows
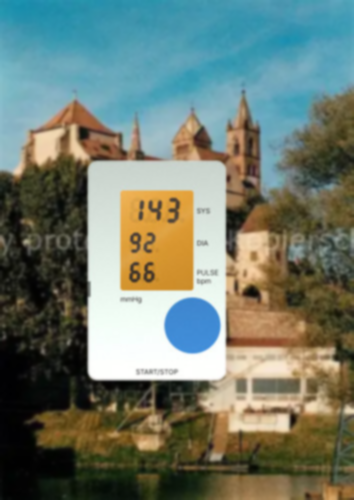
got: 92 mmHg
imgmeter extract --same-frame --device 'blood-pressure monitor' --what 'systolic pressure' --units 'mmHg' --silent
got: 143 mmHg
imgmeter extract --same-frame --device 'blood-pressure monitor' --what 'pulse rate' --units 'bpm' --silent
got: 66 bpm
